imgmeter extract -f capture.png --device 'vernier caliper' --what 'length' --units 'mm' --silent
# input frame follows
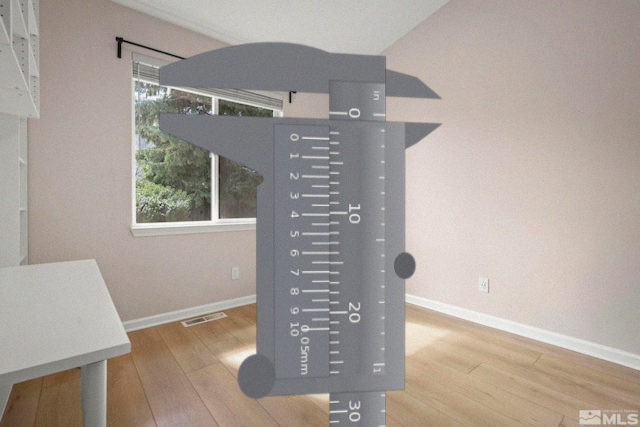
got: 2.6 mm
